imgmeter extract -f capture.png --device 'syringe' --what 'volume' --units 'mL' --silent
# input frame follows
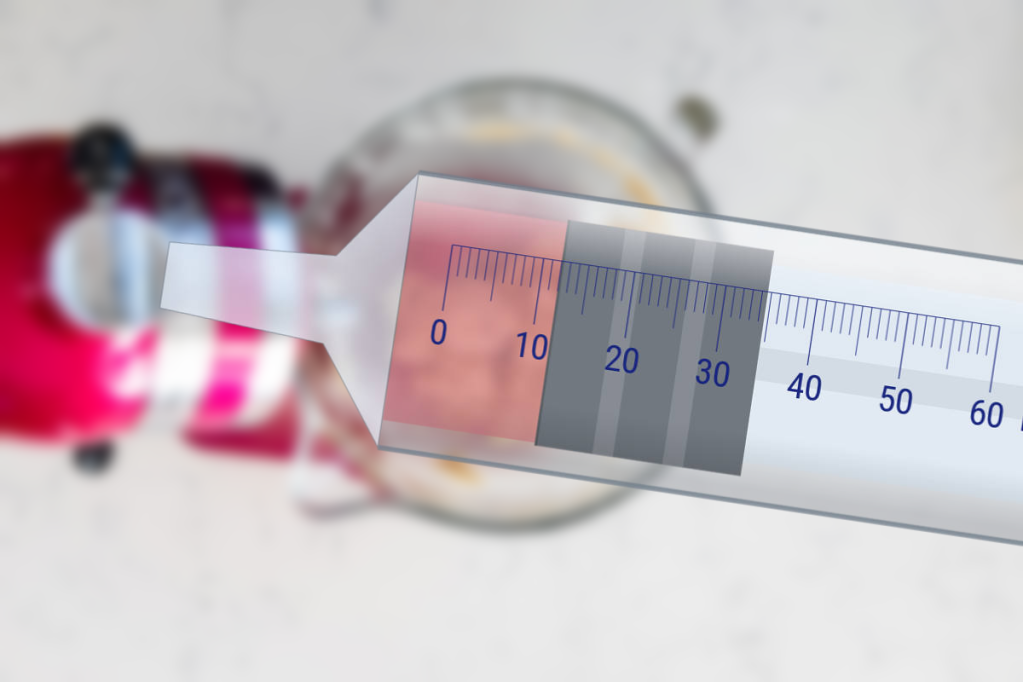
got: 12 mL
